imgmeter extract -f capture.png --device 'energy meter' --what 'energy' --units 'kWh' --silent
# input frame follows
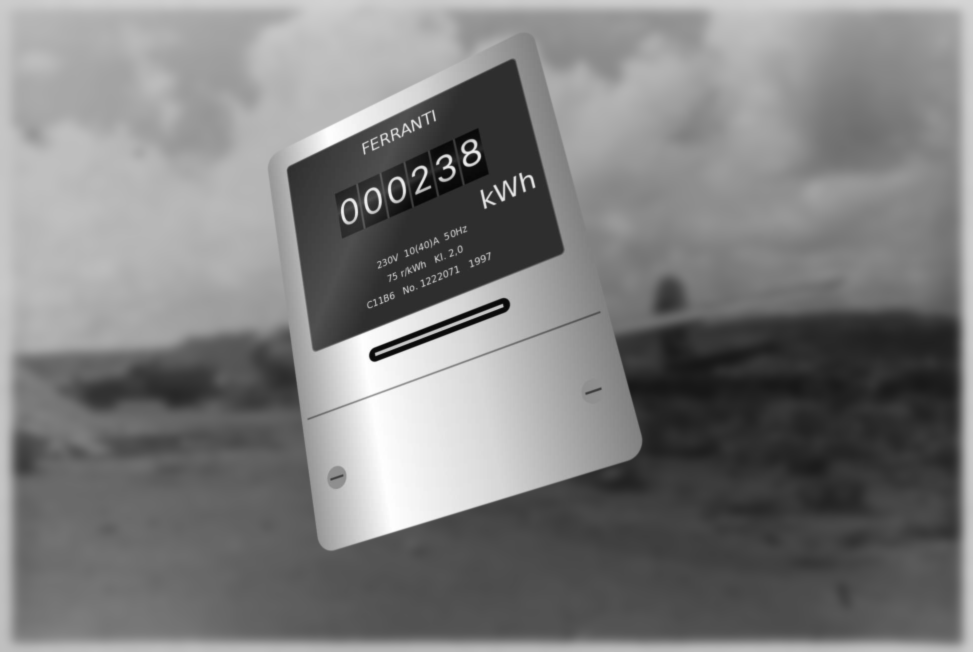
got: 238 kWh
